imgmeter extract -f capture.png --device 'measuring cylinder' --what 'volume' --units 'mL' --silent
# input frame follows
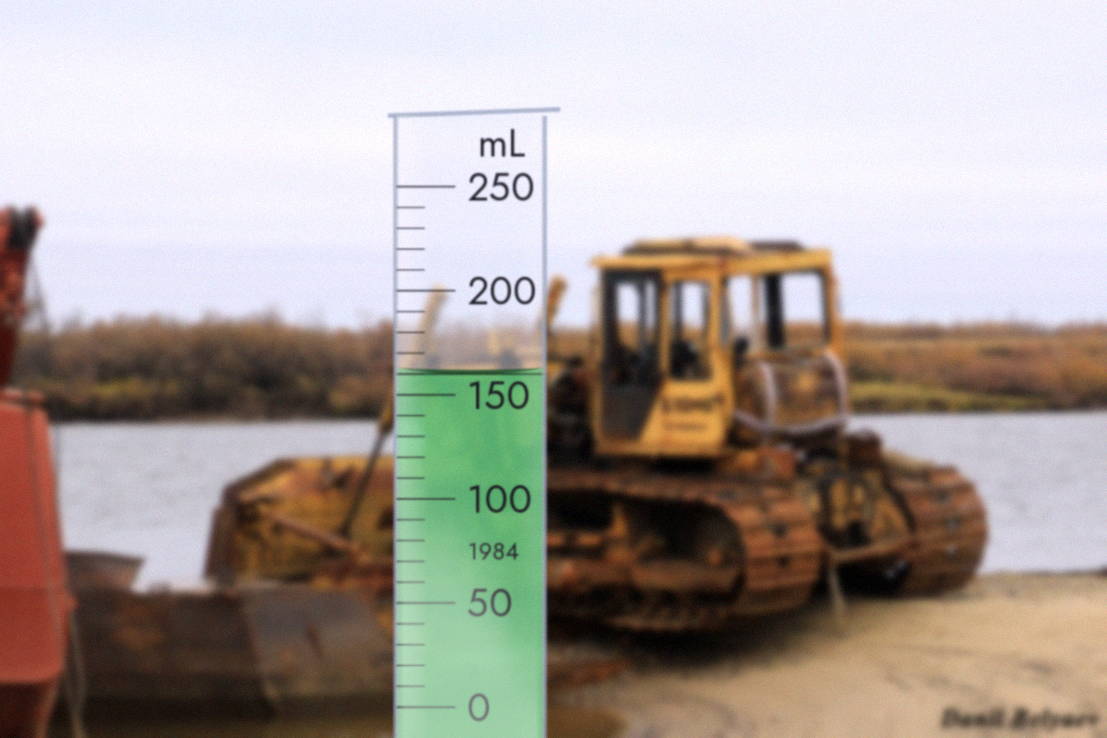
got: 160 mL
